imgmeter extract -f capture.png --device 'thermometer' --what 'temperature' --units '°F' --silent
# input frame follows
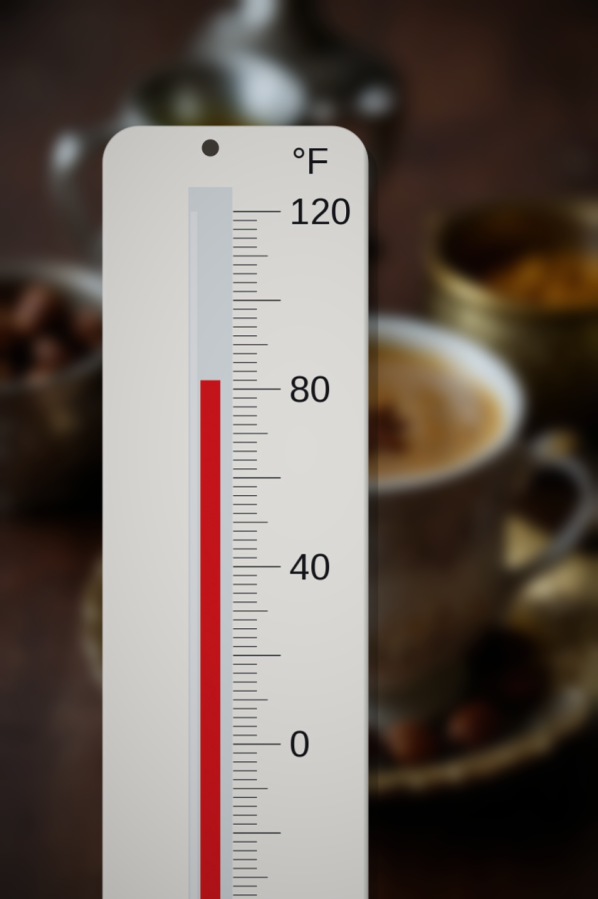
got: 82 °F
